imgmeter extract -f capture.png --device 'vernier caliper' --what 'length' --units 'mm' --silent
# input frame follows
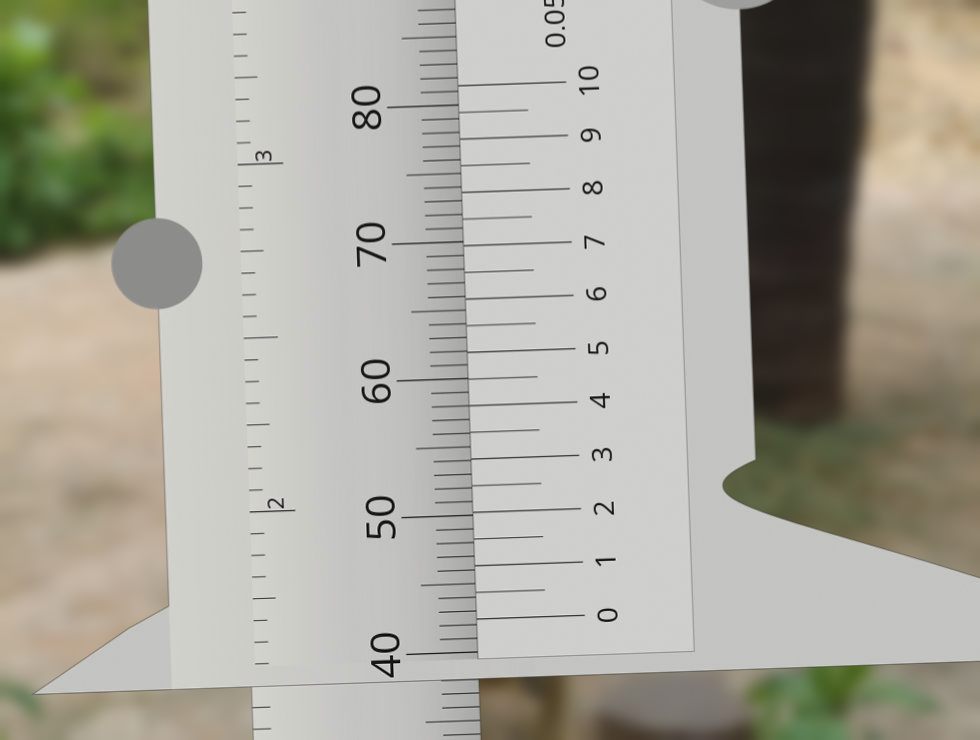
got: 42.4 mm
